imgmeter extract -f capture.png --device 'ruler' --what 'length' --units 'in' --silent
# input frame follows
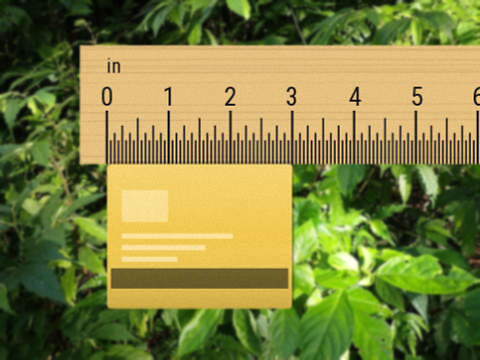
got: 3 in
